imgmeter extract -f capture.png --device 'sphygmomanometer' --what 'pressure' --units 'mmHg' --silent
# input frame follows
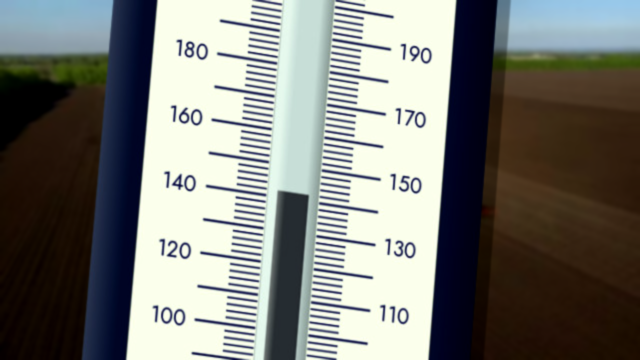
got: 142 mmHg
